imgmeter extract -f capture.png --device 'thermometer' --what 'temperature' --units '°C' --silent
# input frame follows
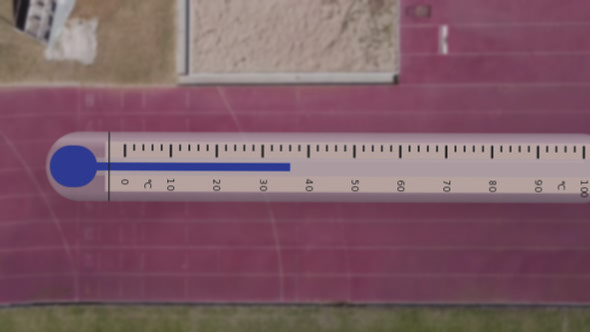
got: 36 °C
